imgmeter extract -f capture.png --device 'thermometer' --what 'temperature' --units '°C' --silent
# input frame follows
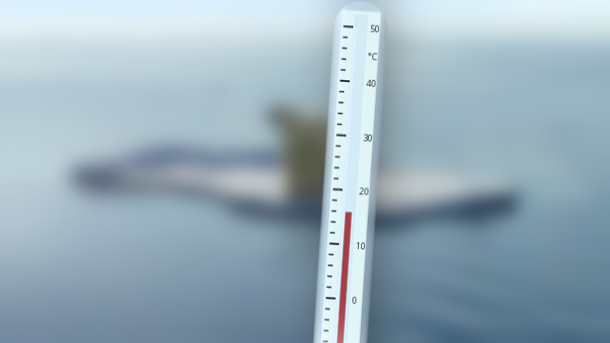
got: 16 °C
